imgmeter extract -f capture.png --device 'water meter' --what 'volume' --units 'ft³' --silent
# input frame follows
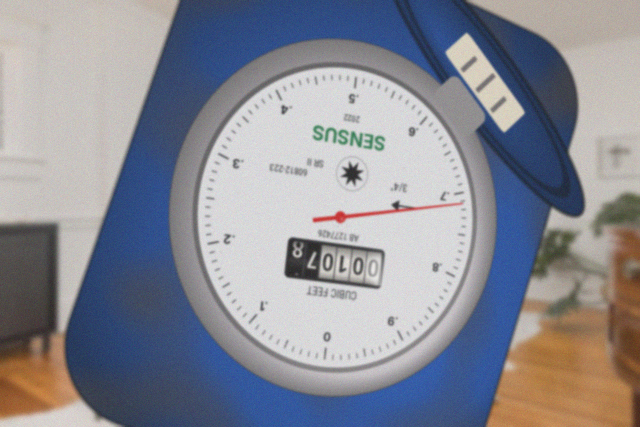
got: 1077.71 ft³
